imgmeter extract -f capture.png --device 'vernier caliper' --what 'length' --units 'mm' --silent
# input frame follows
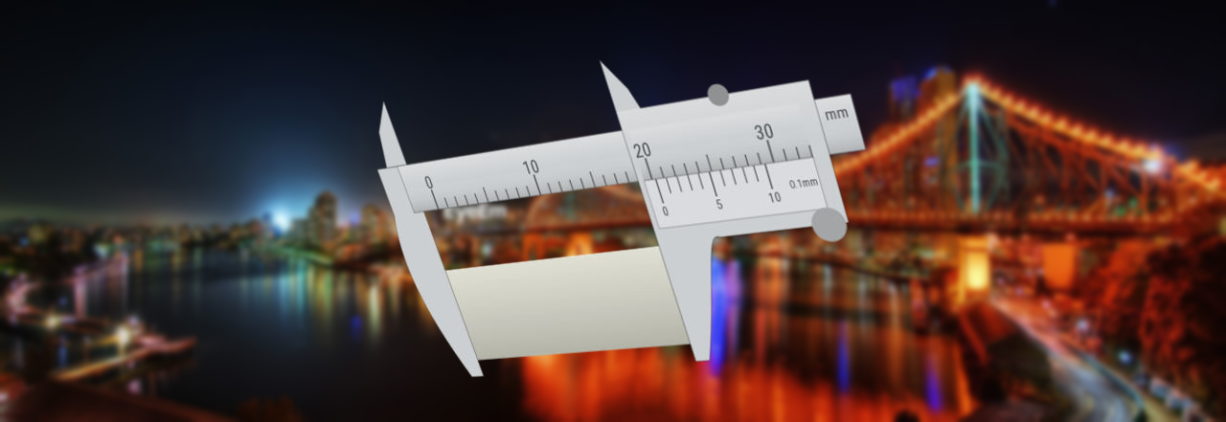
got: 20.3 mm
